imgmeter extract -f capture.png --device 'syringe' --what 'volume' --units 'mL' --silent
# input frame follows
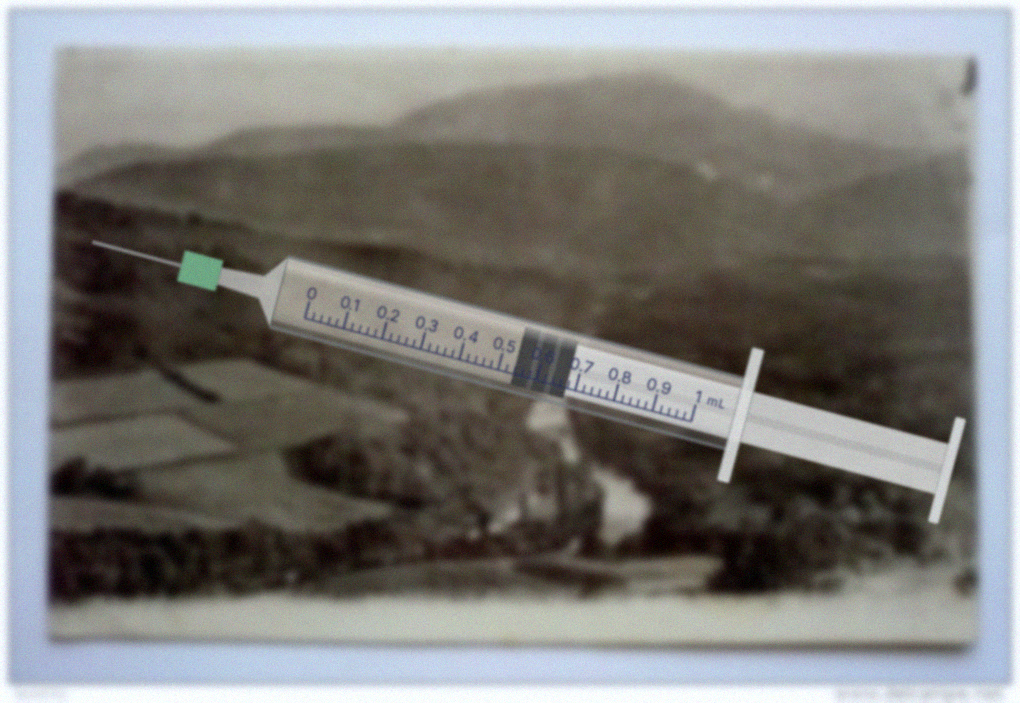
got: 0.54 mL
